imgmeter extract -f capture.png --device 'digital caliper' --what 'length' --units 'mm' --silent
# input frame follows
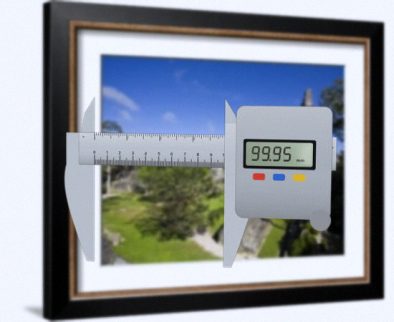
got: 99.95 mm
